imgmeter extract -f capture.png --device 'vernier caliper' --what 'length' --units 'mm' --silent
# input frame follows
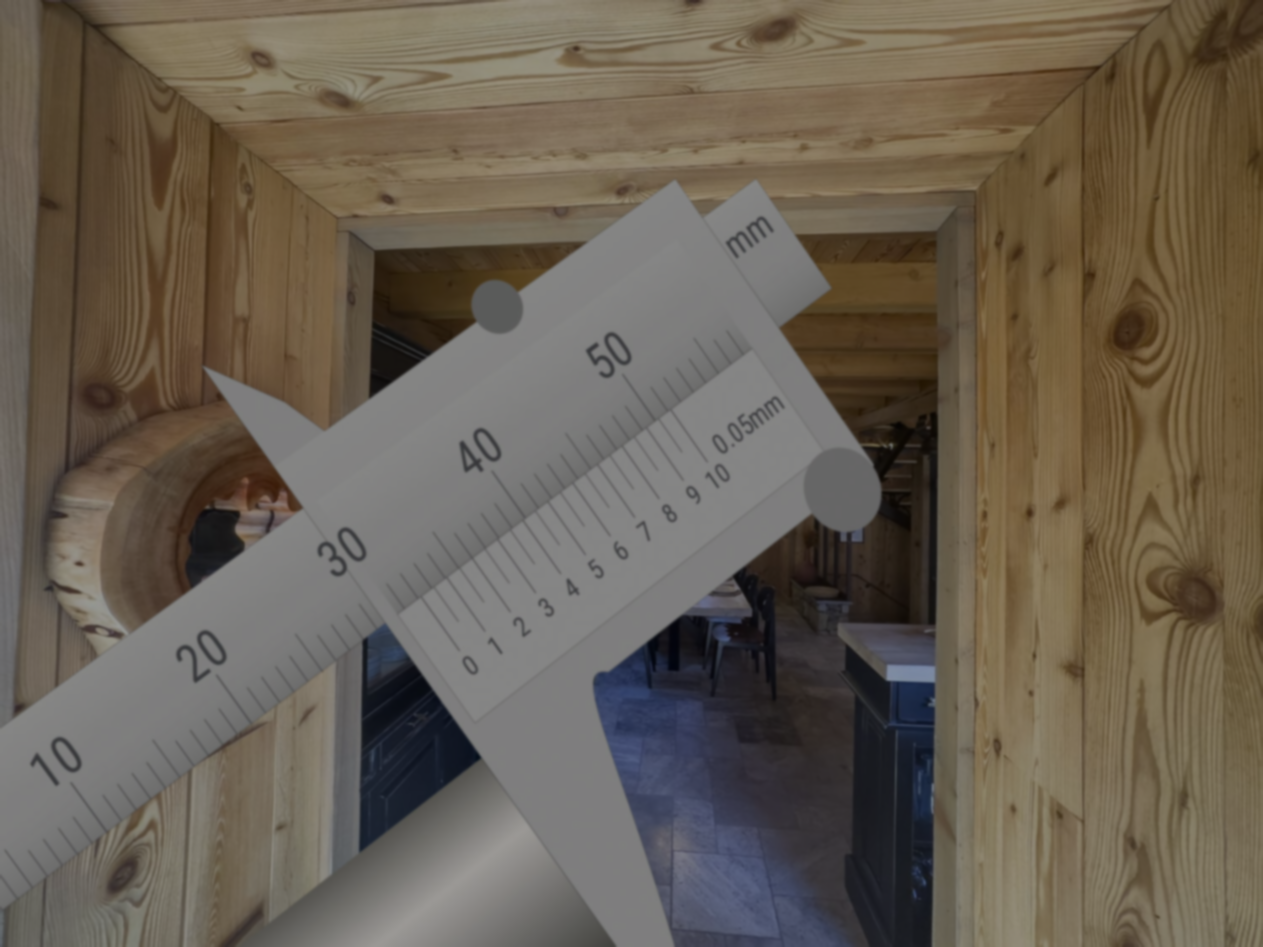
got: 32.2 mm
